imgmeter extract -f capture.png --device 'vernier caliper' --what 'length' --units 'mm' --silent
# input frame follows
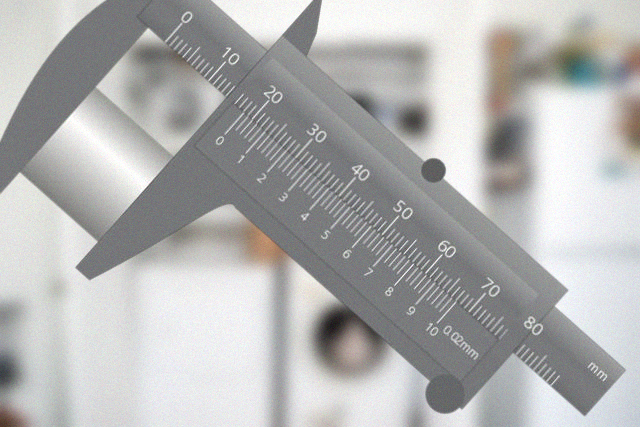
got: 18.2 mm
